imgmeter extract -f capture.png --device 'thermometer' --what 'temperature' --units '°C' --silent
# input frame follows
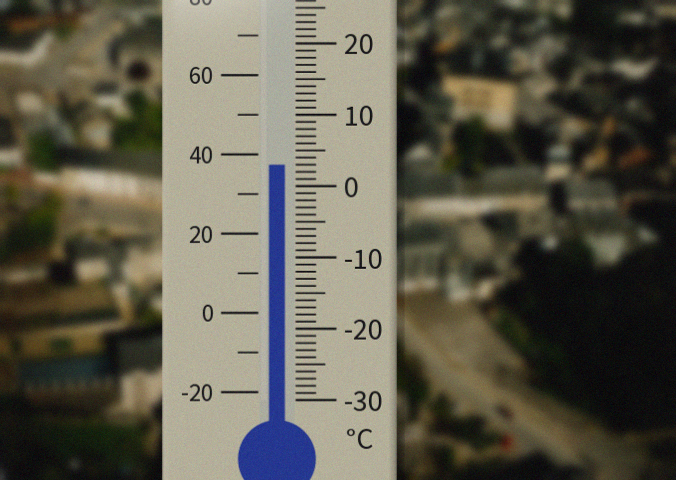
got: 3 °C
